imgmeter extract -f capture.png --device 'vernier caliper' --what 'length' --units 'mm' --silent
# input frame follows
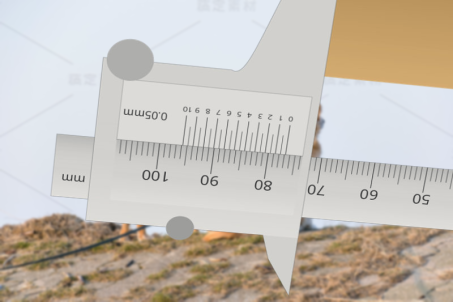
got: 76.8 mm
